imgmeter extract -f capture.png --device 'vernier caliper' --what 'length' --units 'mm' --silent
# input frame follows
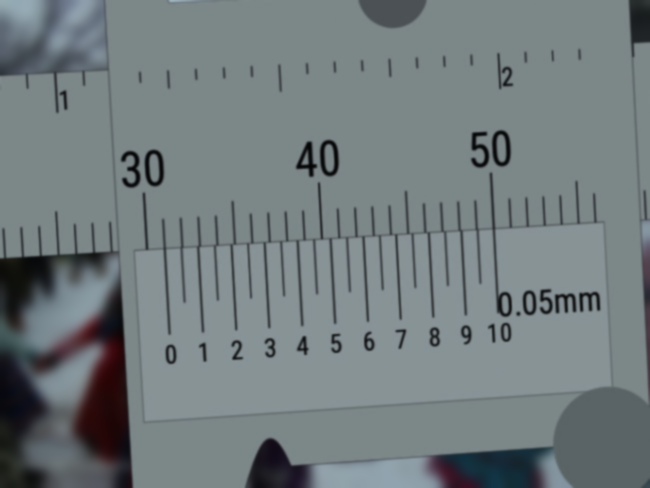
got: 31.0 mm
